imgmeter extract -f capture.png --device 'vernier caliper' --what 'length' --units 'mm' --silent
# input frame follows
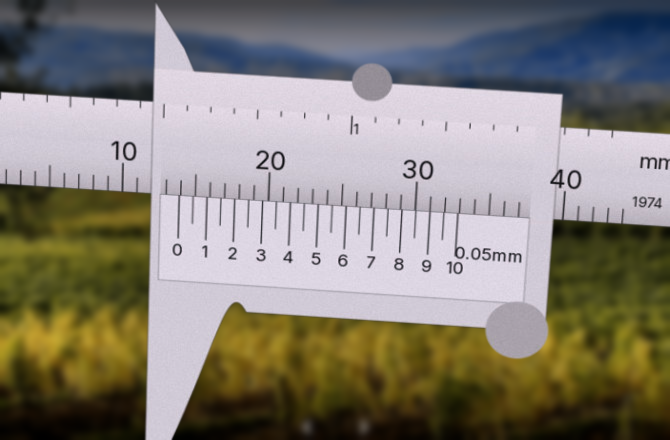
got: 13.9 mm
